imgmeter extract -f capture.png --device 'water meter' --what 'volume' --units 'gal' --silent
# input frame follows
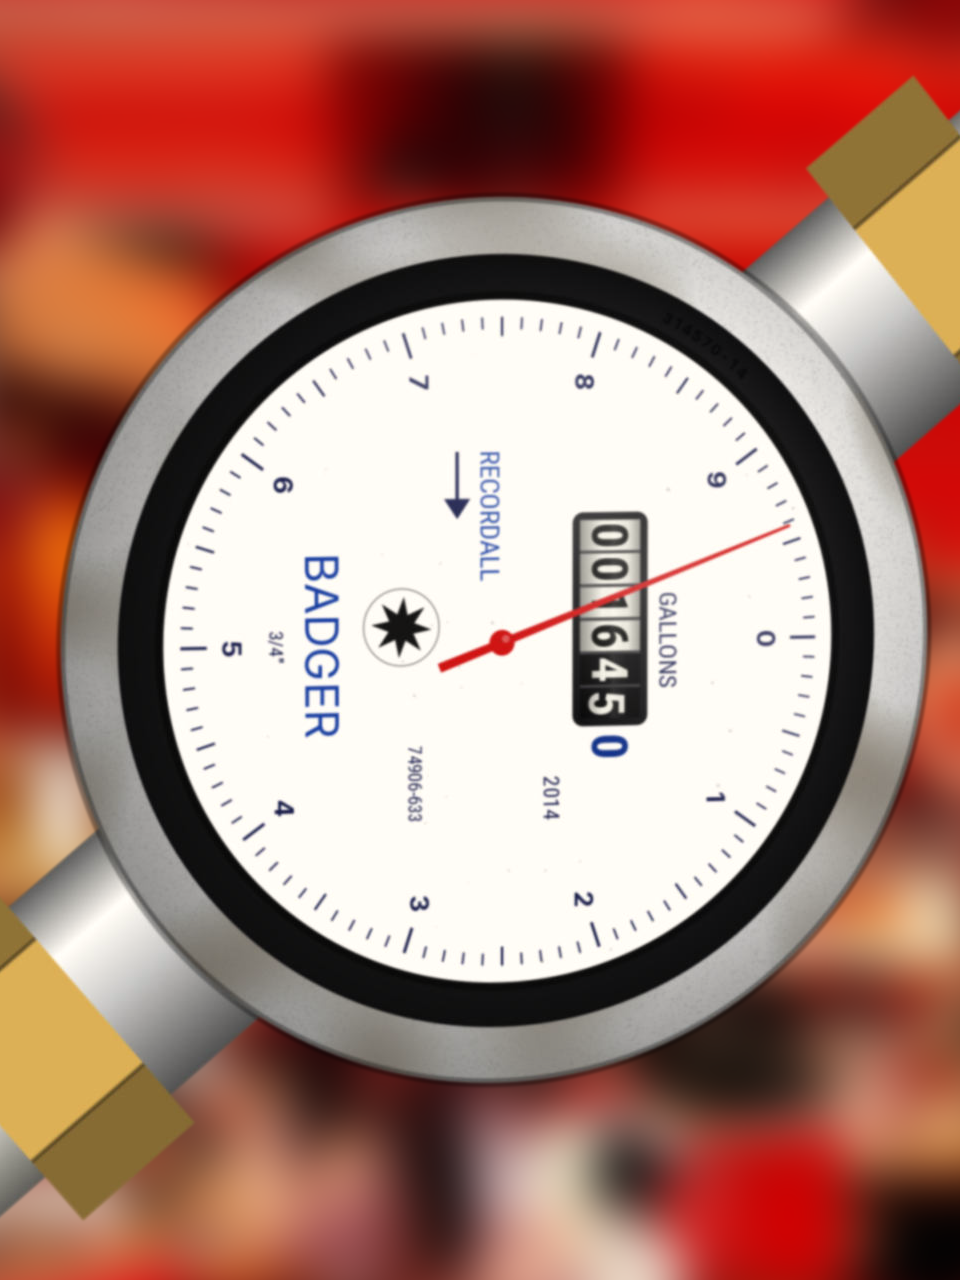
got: 16449.4 gal
